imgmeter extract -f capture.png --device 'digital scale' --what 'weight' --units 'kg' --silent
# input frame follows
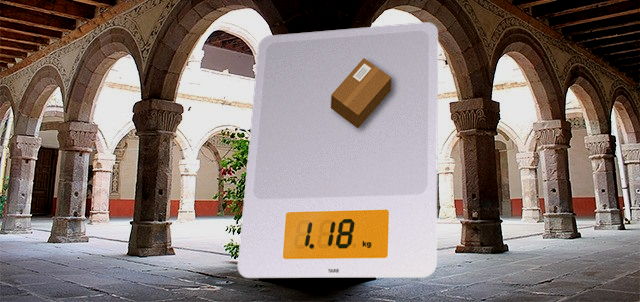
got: 1.18 kg
